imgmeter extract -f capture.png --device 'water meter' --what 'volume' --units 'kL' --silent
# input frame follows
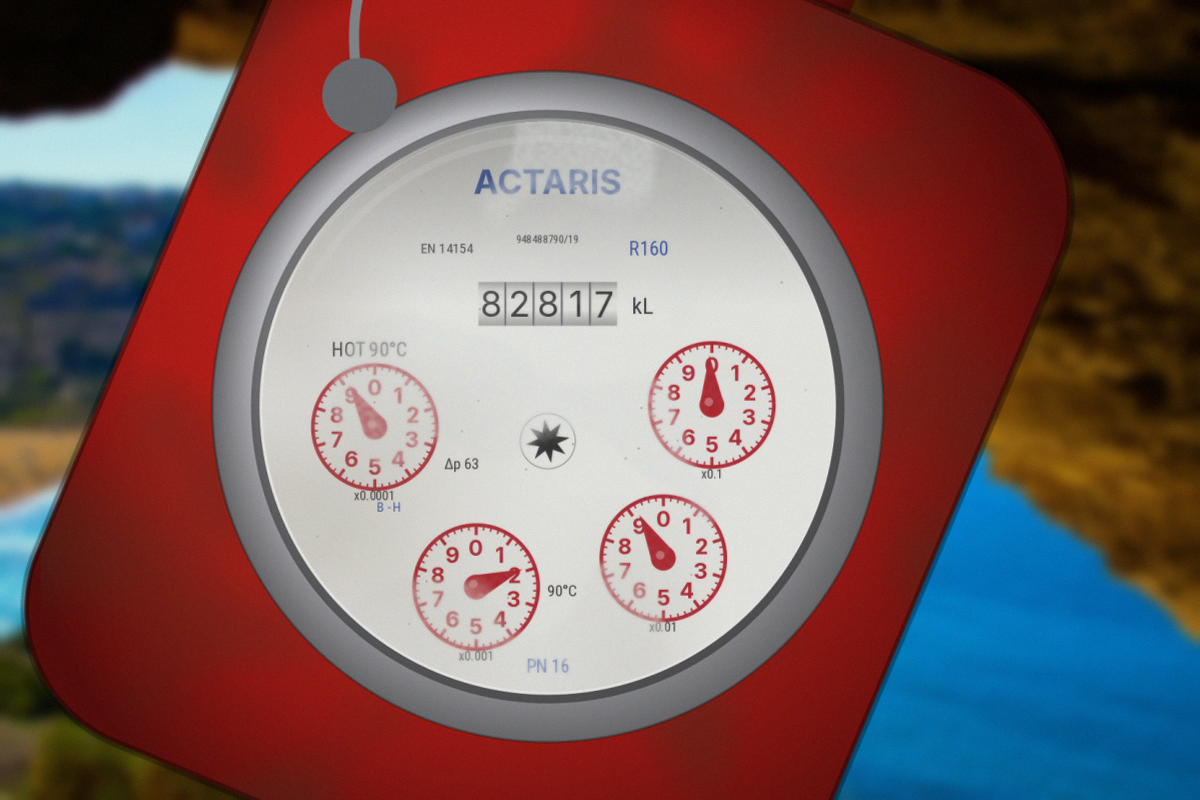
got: 82816.9919 kL
